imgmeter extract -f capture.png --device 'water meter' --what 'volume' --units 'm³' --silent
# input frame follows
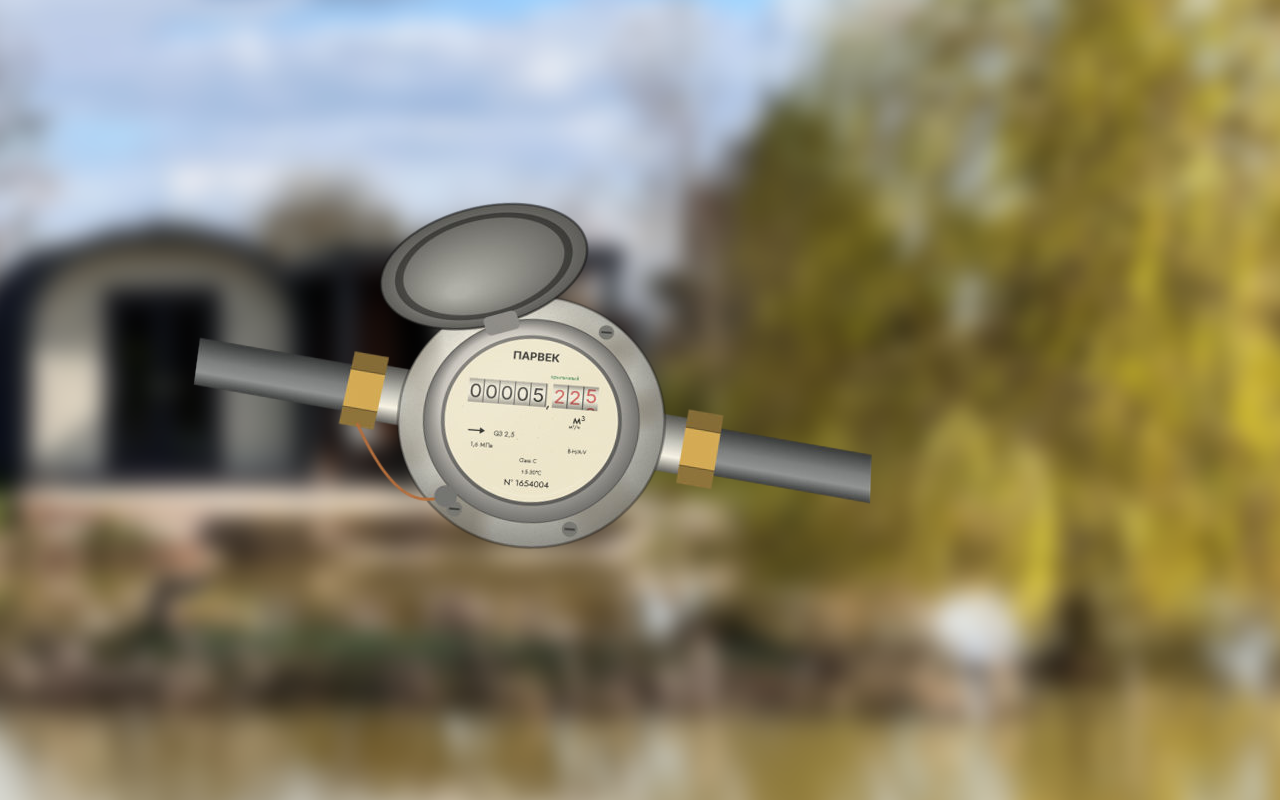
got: 5.225 m³
